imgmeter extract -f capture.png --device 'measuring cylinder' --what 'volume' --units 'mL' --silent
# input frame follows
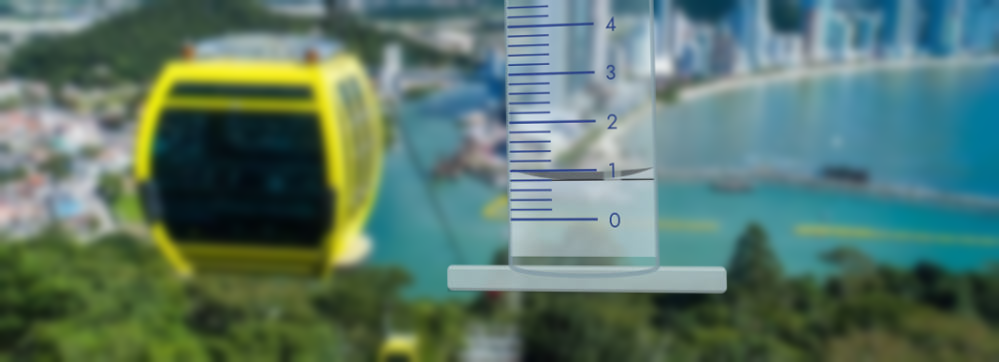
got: 0.8 mL
